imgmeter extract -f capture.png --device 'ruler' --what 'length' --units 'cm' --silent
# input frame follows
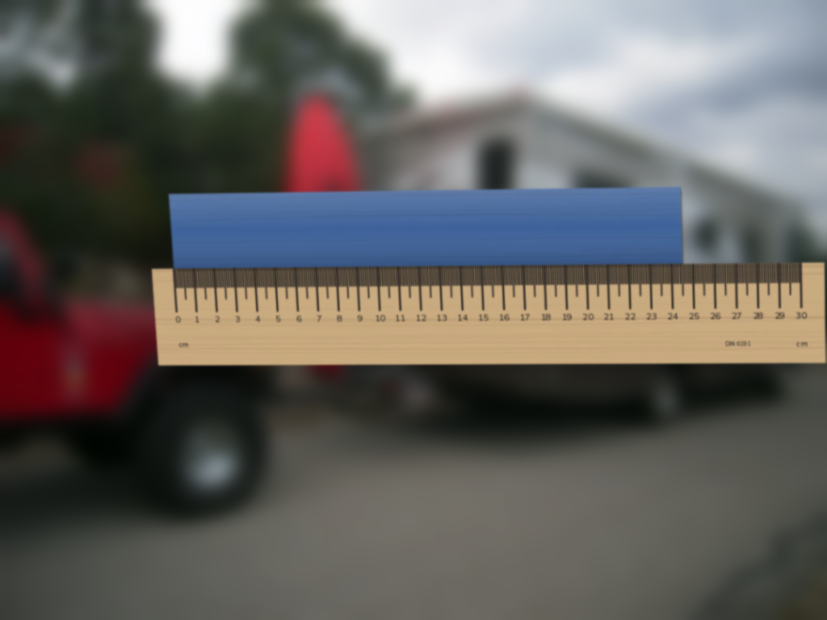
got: 24.5 cm
